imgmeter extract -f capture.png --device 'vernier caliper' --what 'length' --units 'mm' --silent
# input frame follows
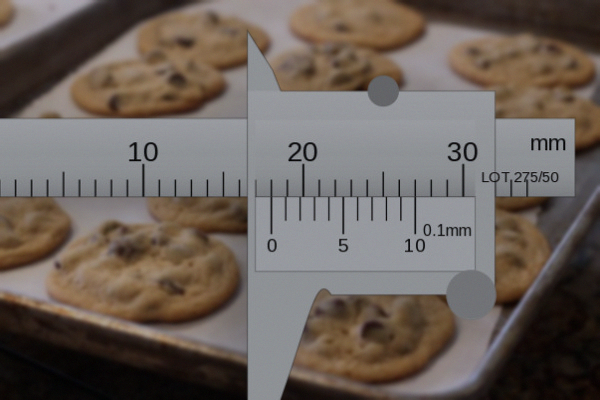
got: 18.0 mm
